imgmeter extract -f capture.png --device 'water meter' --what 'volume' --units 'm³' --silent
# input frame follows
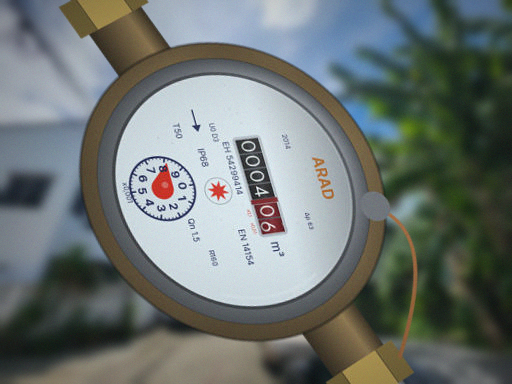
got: 4.058 m³
